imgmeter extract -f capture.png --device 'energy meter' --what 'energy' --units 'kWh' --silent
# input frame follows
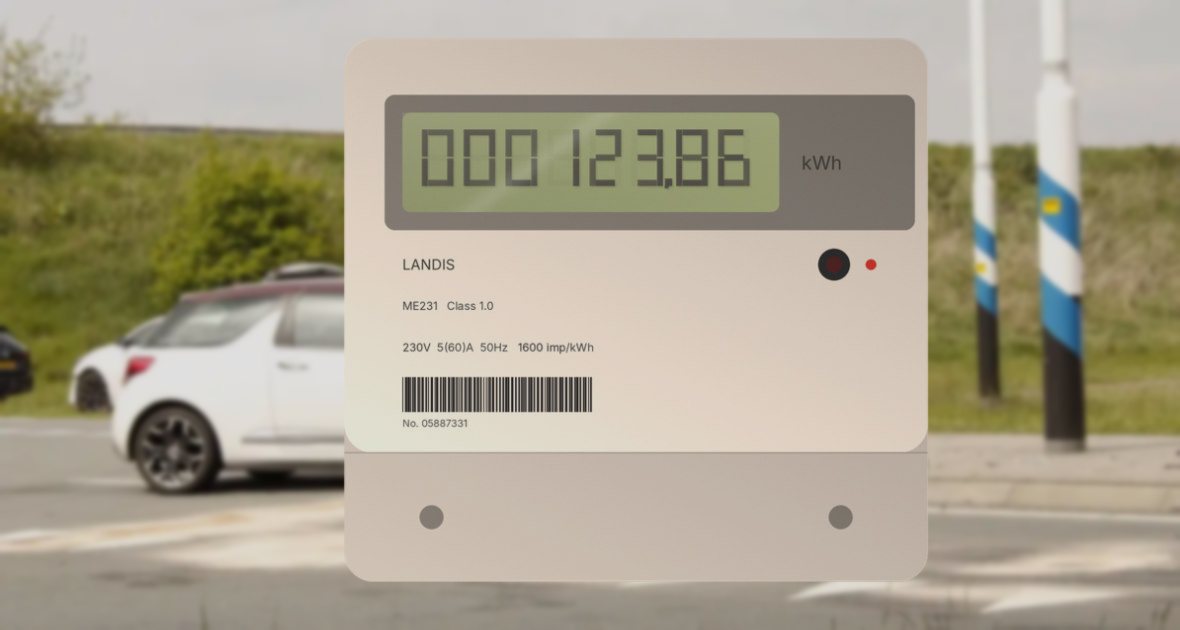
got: 123.86 kWh
